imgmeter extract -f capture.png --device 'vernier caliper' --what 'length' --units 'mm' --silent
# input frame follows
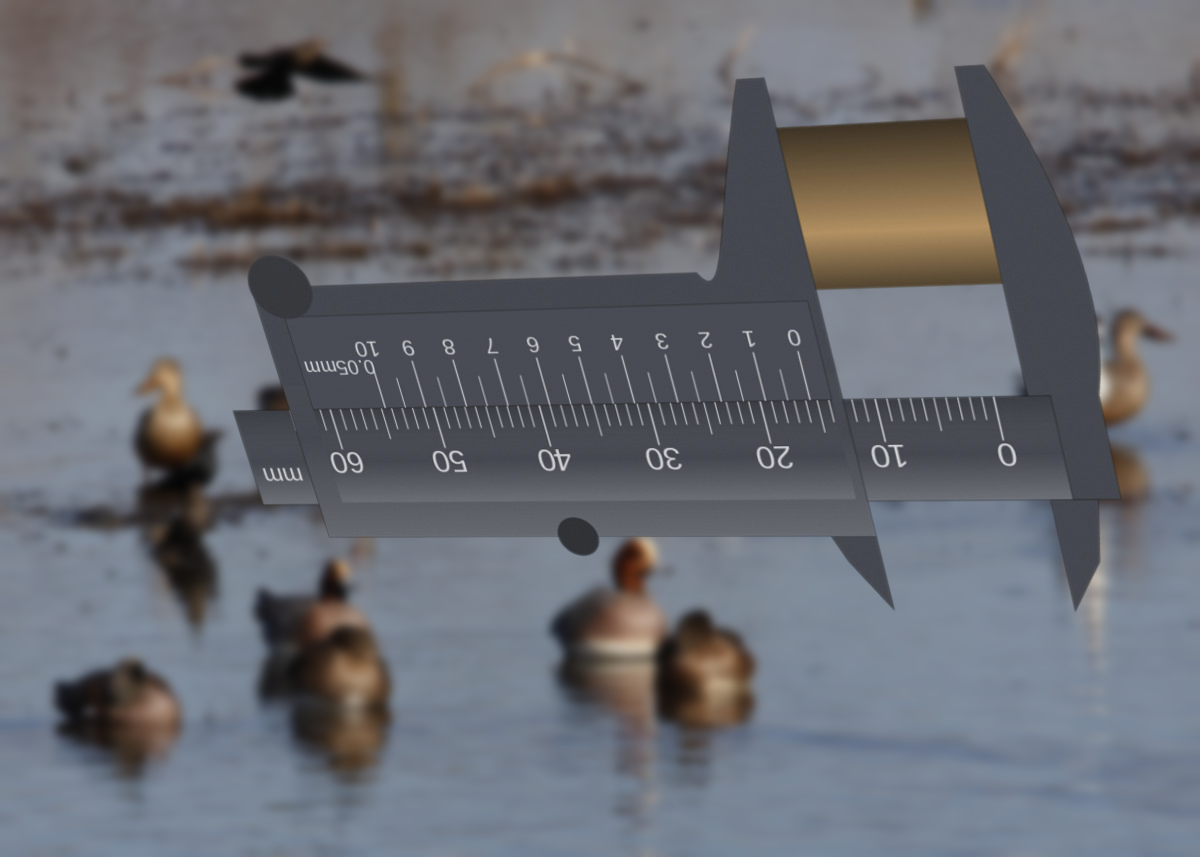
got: 15.6 mm
